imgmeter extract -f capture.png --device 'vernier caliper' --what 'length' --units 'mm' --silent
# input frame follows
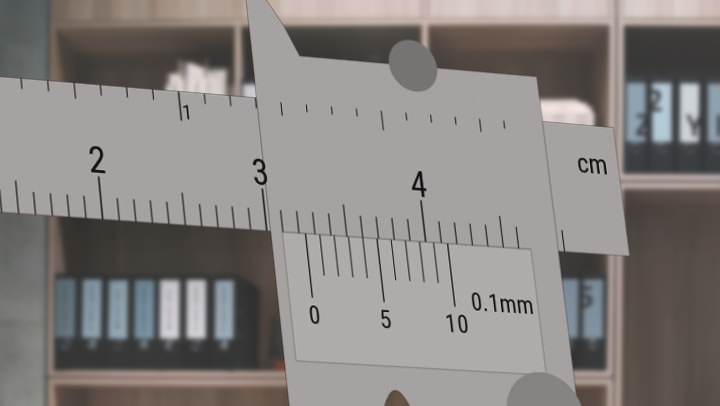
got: 32.4 mm
